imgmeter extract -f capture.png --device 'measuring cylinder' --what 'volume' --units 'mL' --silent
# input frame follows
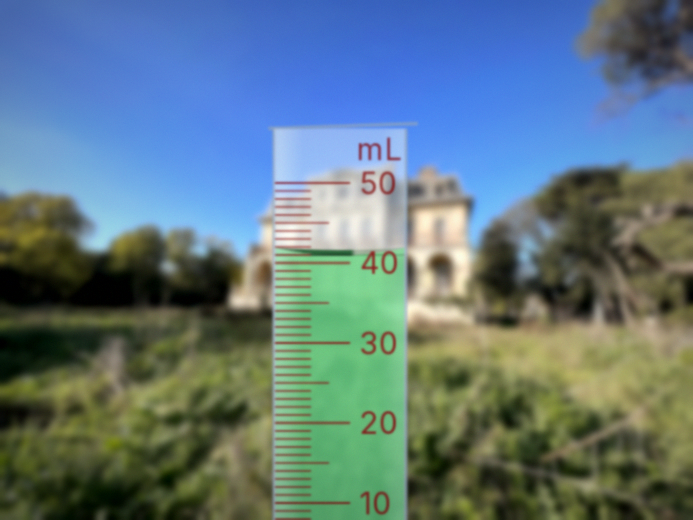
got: 41 mL
